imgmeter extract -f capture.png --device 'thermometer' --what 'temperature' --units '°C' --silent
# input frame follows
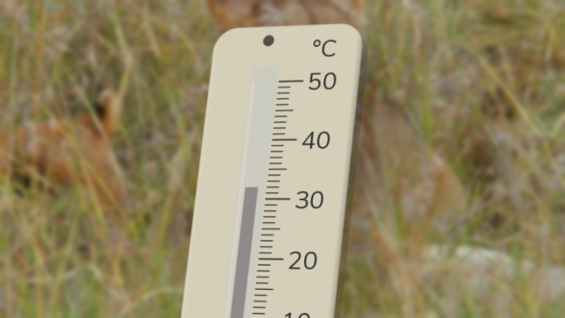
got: 32 °C
